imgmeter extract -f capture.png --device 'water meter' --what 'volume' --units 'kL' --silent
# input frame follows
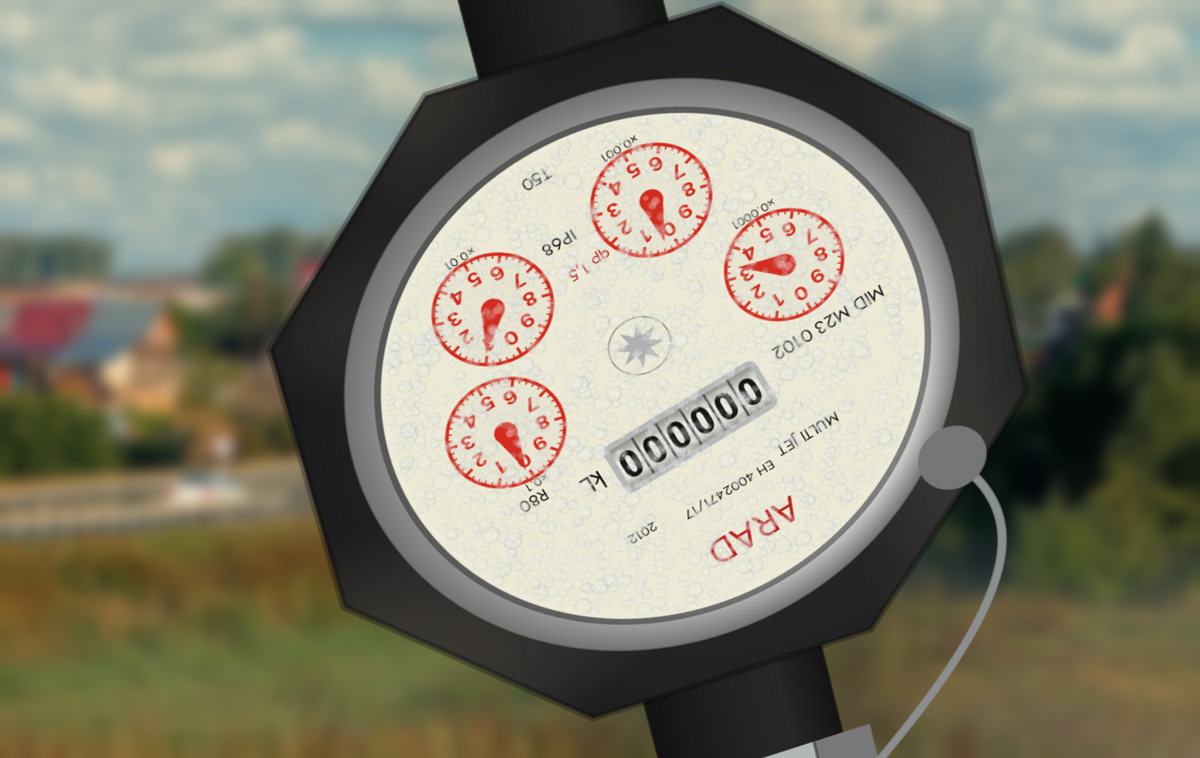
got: 0.0103 kL
